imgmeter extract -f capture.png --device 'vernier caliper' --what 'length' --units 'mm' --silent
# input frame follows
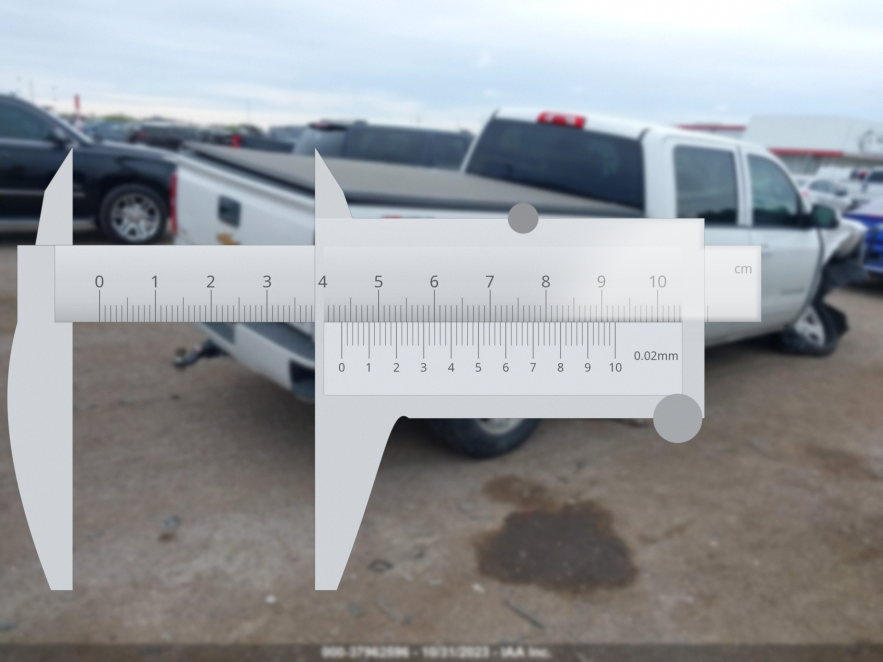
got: 43.4 mm
